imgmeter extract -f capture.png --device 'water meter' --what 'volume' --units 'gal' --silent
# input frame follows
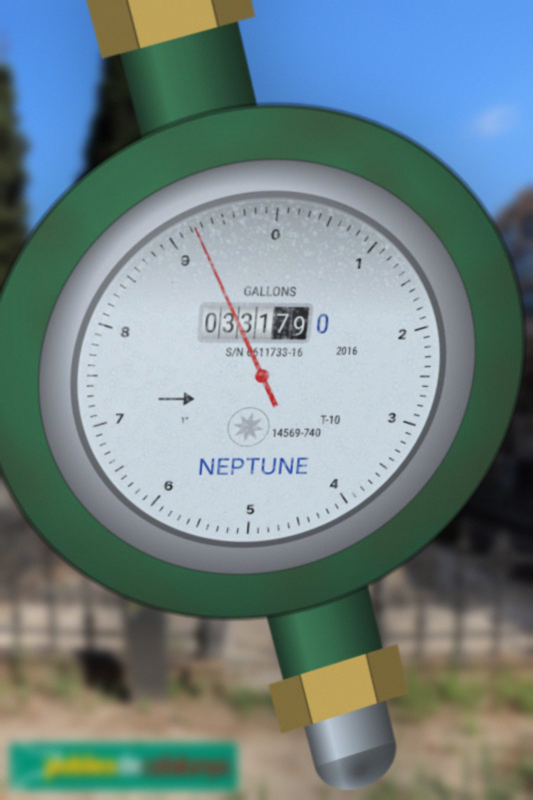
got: 331789.2 gal
